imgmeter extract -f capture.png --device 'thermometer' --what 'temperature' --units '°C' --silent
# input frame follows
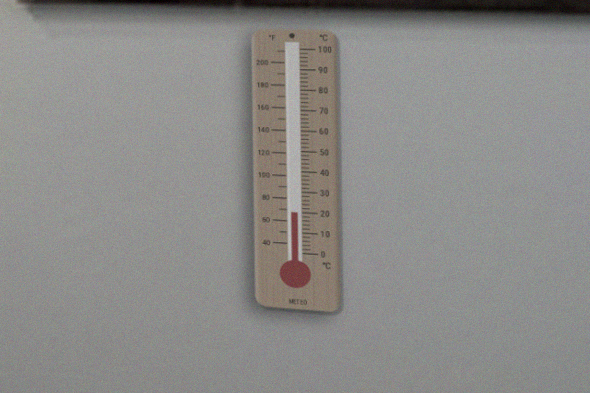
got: 20 °C
